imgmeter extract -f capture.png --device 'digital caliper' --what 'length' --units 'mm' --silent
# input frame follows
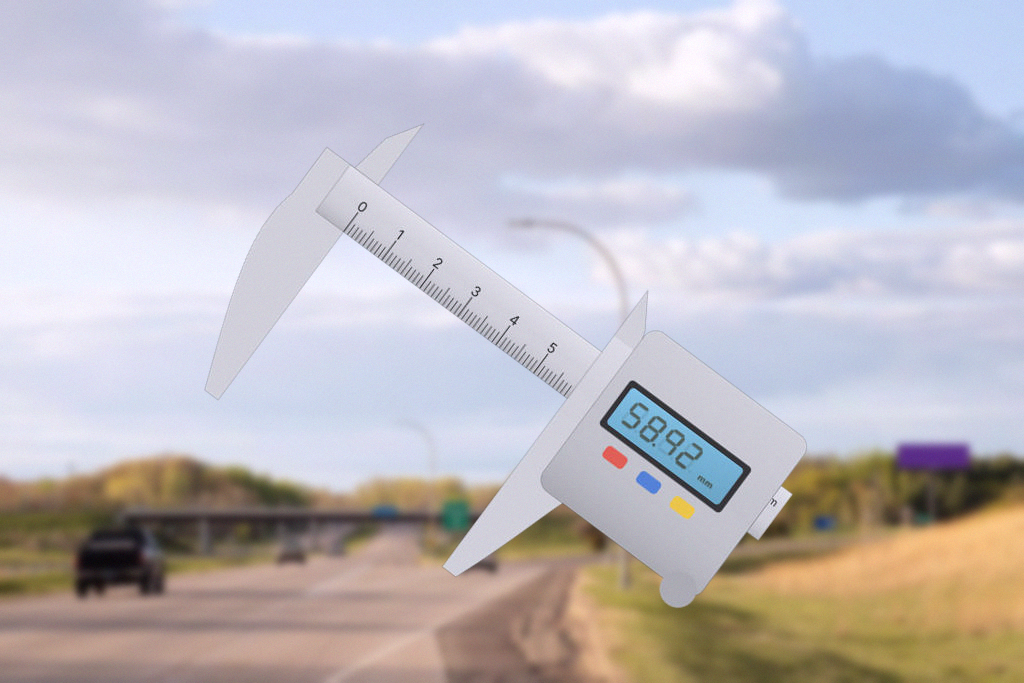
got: 58.92 mm
